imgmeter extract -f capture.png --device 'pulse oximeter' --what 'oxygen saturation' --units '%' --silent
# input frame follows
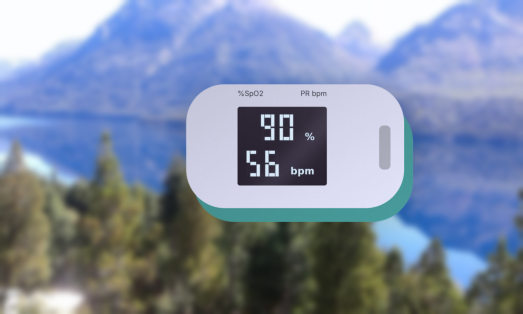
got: 90 %
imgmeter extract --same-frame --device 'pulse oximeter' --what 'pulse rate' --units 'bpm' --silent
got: 56 bpm
